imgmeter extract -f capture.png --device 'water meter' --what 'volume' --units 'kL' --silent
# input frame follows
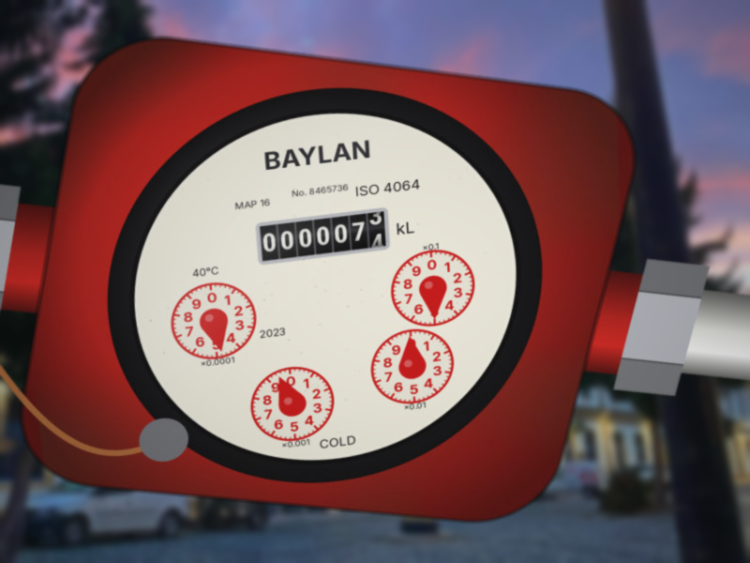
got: 73.4994 kL
